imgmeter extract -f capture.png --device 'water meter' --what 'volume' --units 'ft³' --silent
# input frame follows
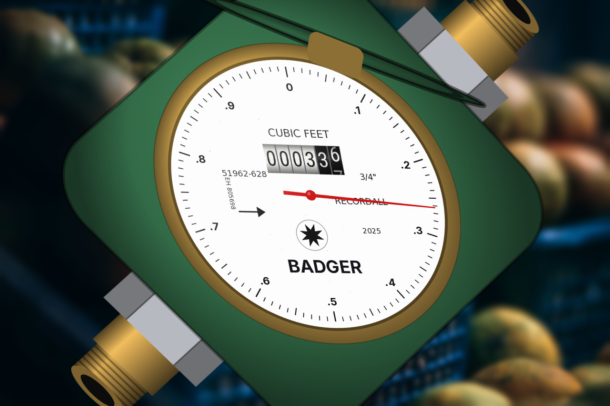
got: 336.26 ft³
